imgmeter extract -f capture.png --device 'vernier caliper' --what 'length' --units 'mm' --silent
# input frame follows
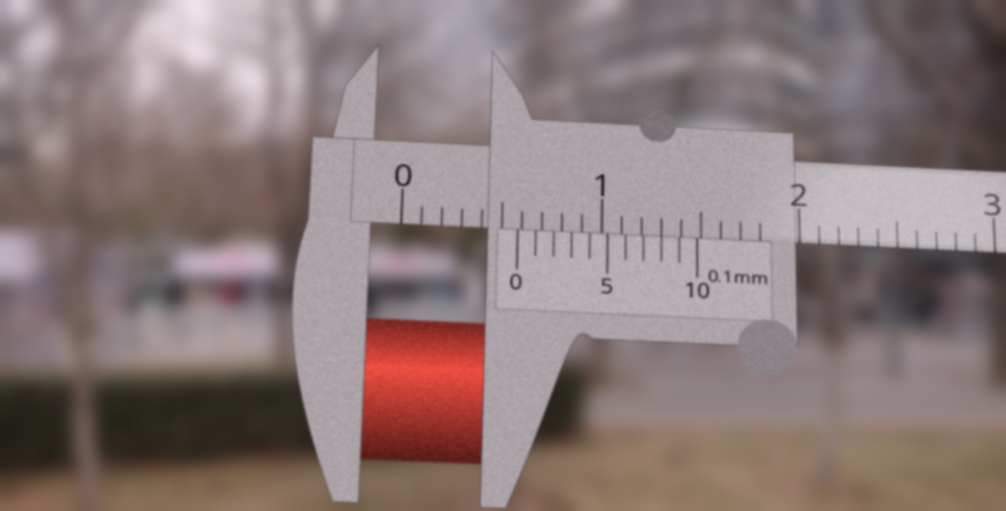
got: 5.8 mm
